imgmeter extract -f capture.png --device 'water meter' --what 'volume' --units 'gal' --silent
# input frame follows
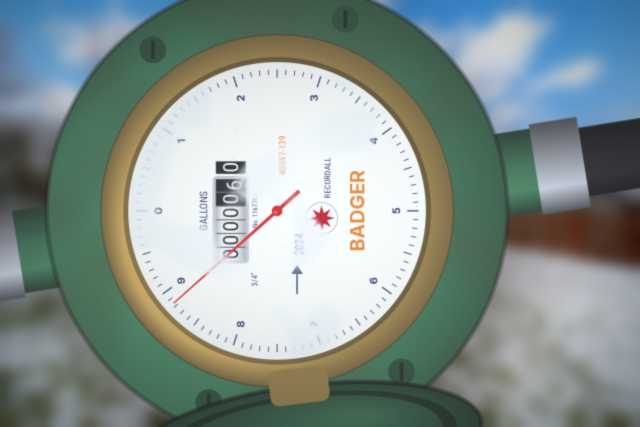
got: 58.8 gal
